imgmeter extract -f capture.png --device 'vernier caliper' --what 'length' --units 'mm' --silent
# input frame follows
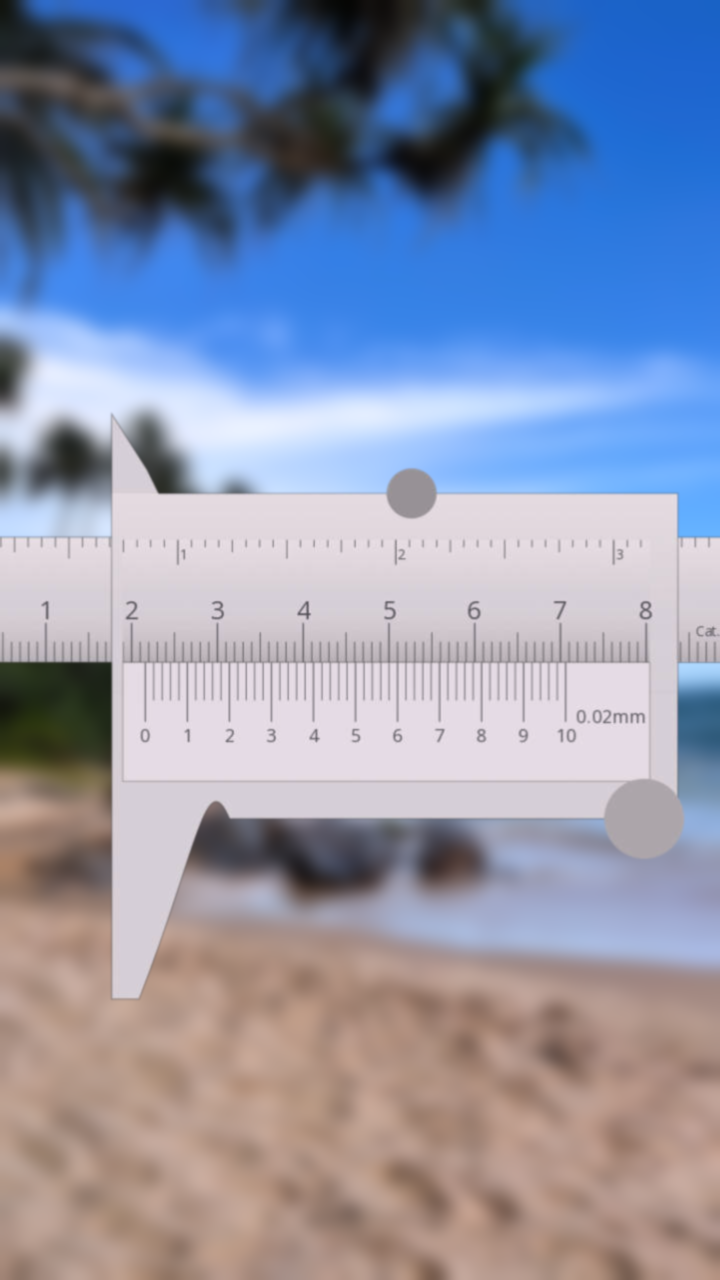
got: 21.6 mm
